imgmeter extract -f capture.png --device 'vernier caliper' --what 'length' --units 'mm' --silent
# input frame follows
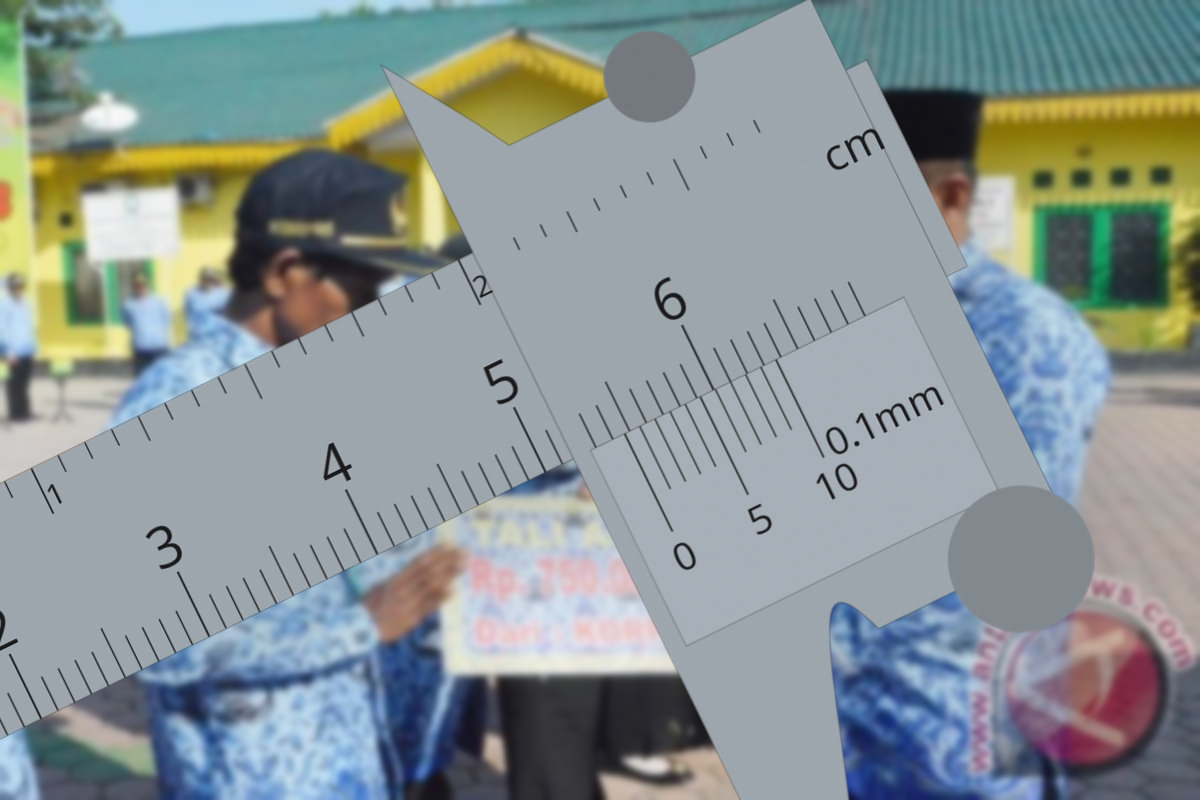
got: 54.7 mm
